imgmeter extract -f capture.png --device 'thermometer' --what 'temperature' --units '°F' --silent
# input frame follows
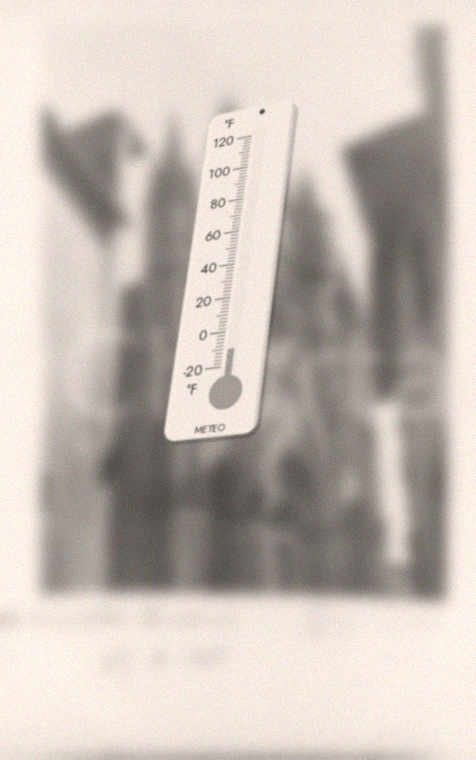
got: -10 °F
